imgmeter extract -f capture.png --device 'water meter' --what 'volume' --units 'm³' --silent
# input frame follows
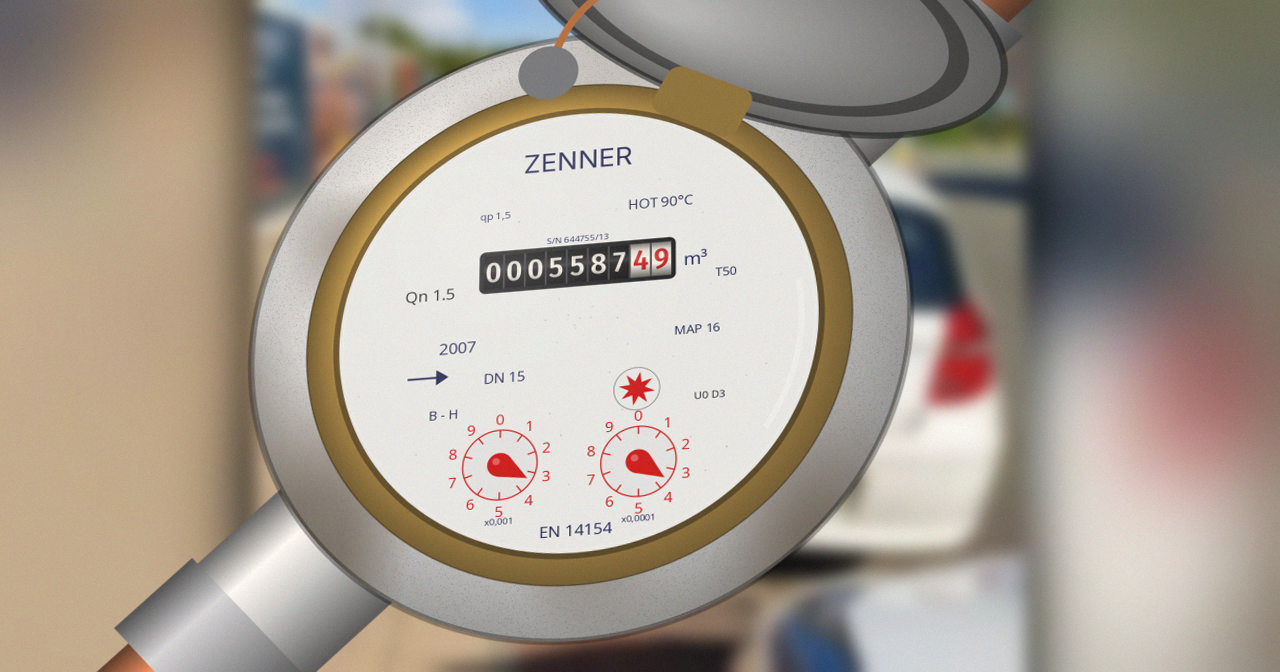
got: 5587.4933 m³
